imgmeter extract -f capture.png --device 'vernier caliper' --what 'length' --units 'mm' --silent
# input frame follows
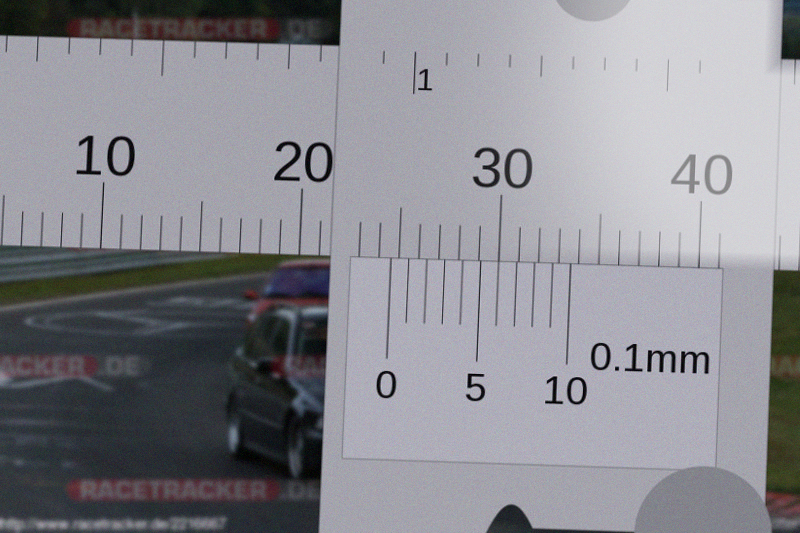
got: 24.6 mm
